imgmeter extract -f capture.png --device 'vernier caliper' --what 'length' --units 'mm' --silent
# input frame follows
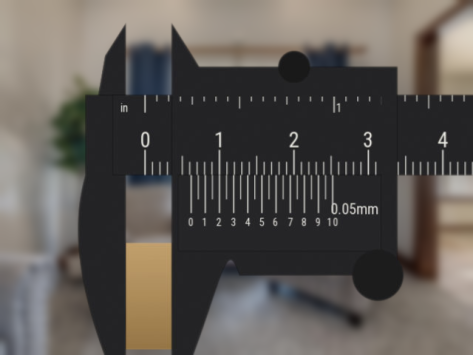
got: 6.2 mm
